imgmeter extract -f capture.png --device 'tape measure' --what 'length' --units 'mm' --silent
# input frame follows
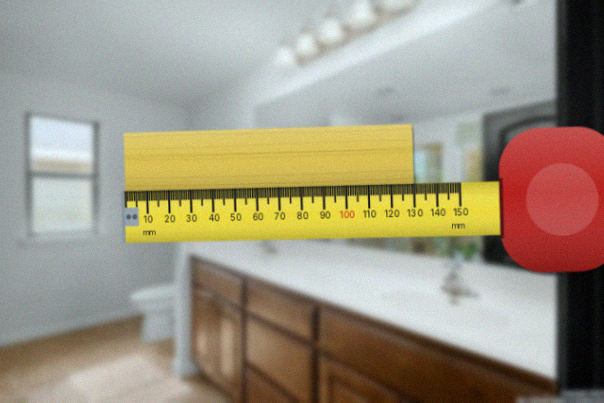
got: 130 mm
